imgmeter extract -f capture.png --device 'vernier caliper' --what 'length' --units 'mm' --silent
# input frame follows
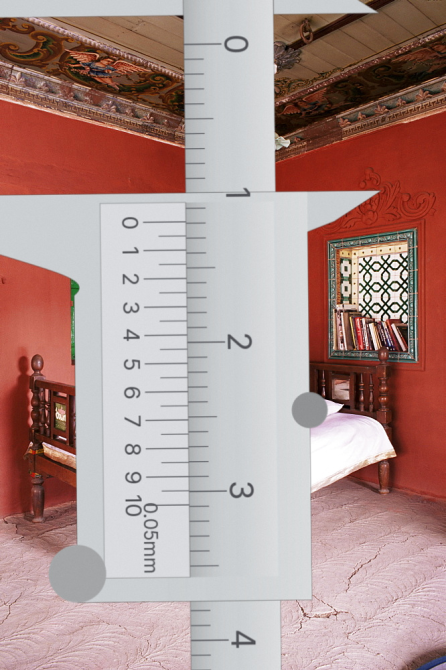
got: 11.9 mm
